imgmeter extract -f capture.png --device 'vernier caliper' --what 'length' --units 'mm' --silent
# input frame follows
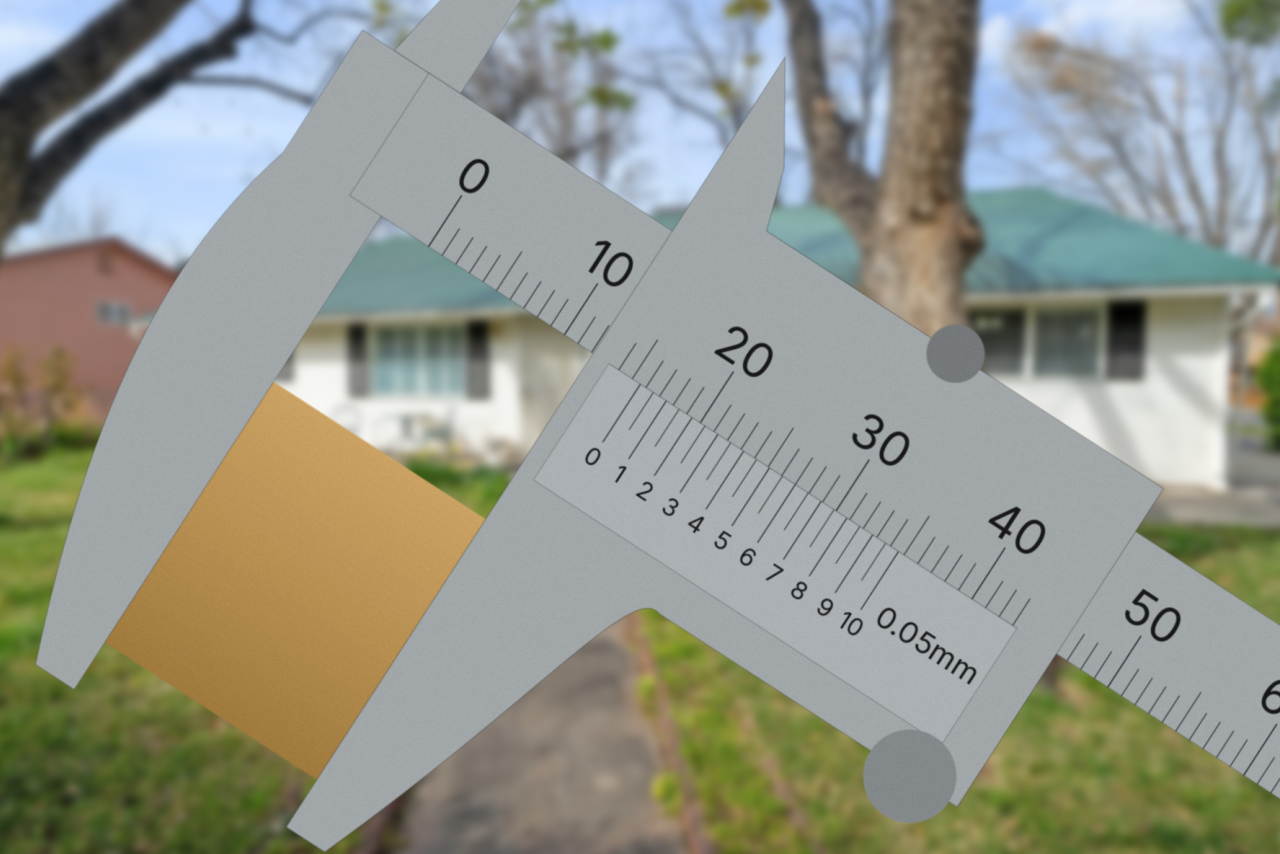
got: 15.6 mm
